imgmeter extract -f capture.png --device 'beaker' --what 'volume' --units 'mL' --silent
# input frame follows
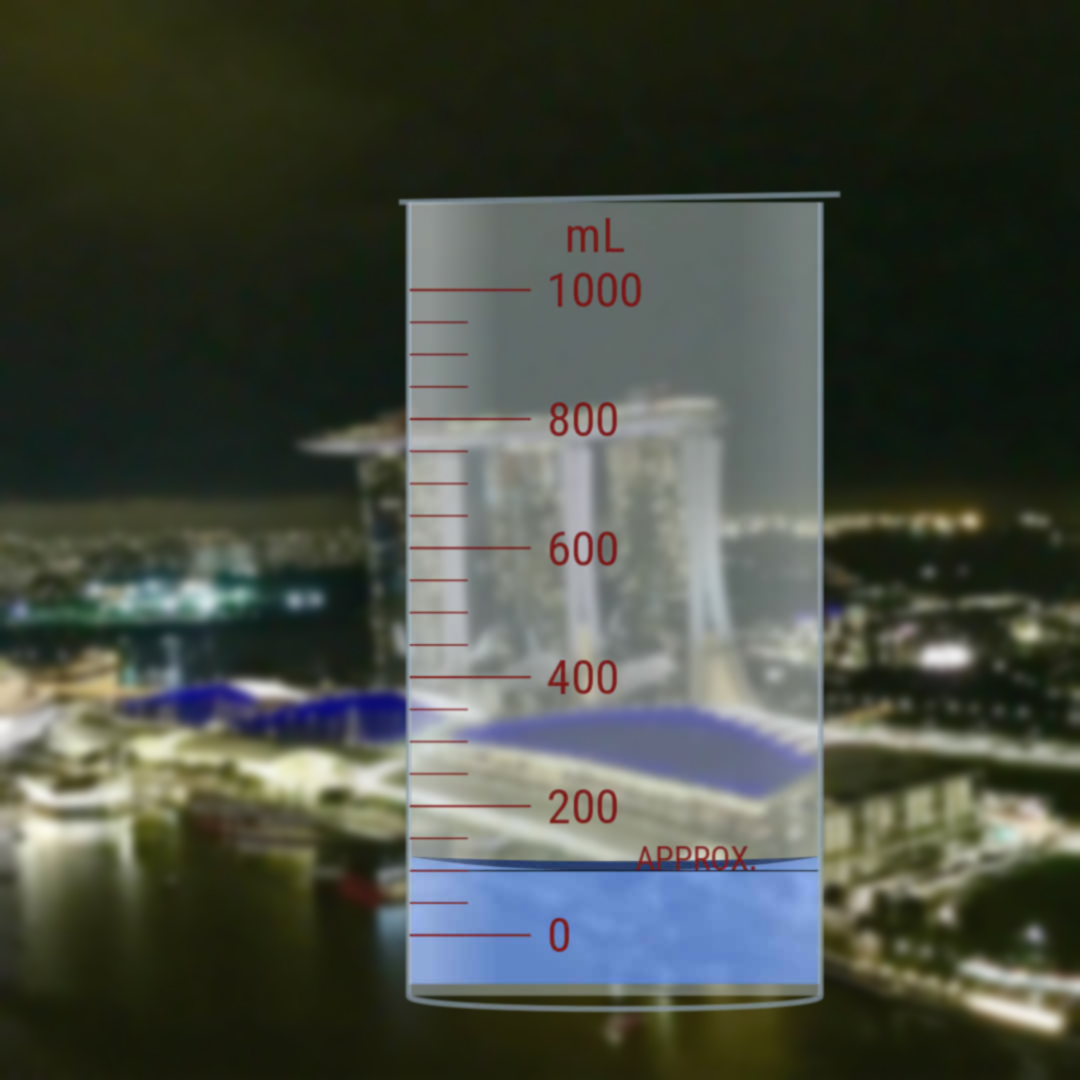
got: 100 mL
